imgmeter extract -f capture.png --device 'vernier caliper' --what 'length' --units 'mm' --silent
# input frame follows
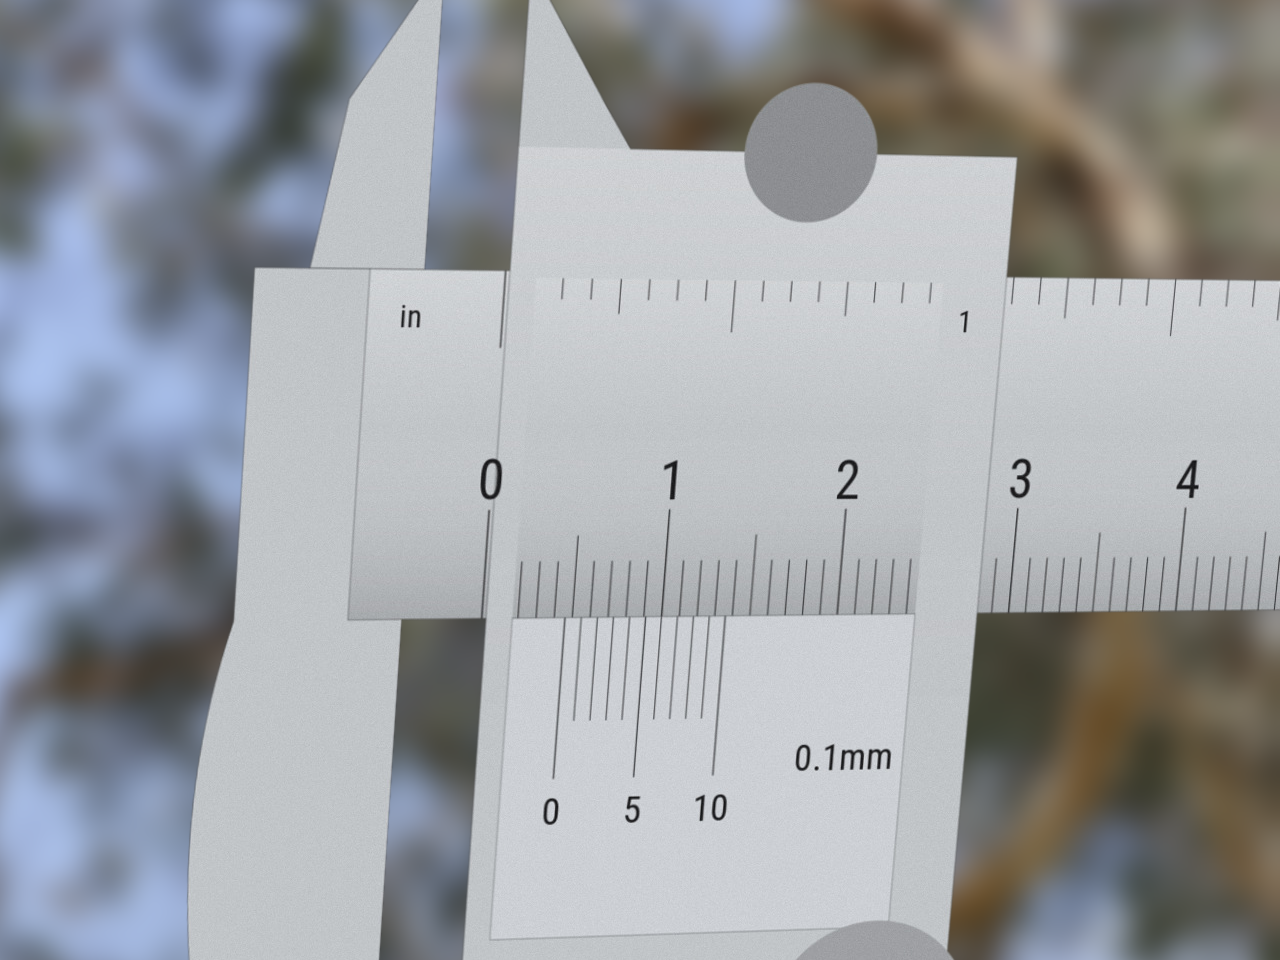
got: 4.6 mm
